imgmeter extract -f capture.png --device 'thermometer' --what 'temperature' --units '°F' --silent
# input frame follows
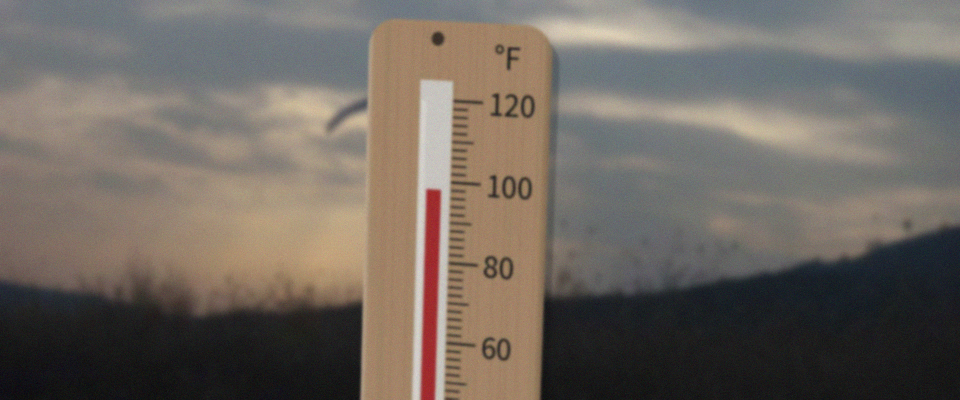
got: 98 °F
